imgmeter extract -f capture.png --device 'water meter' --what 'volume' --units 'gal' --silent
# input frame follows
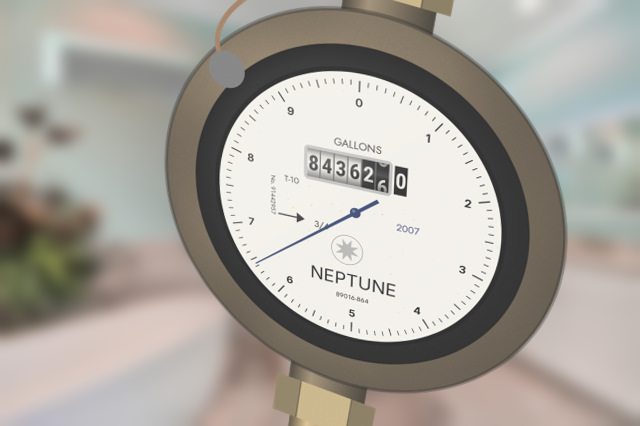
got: 8436256.4 gal
